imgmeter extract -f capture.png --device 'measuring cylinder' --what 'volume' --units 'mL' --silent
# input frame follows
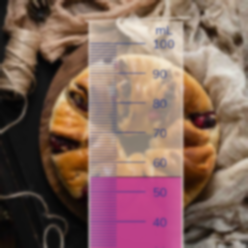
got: 55 mL
